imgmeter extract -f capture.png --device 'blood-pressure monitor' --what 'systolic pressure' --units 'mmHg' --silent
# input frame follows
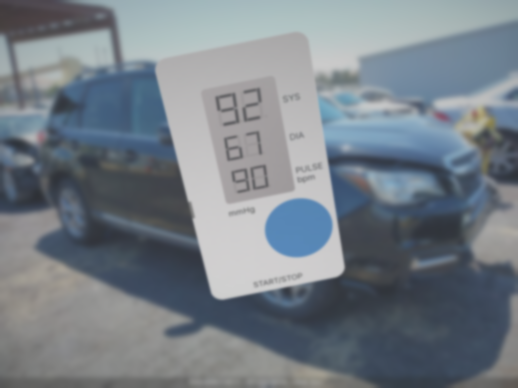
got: 92 mmHg
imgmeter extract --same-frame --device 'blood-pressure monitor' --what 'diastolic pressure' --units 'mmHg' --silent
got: 67 mmHg
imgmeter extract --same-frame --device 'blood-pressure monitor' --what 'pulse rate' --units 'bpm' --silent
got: 90 bpm
